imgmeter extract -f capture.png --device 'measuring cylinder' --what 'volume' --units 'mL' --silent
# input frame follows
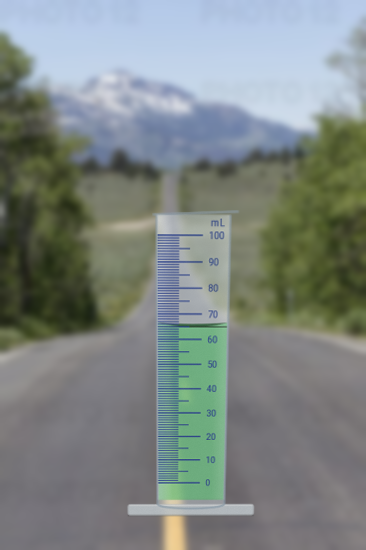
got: 65 mL
